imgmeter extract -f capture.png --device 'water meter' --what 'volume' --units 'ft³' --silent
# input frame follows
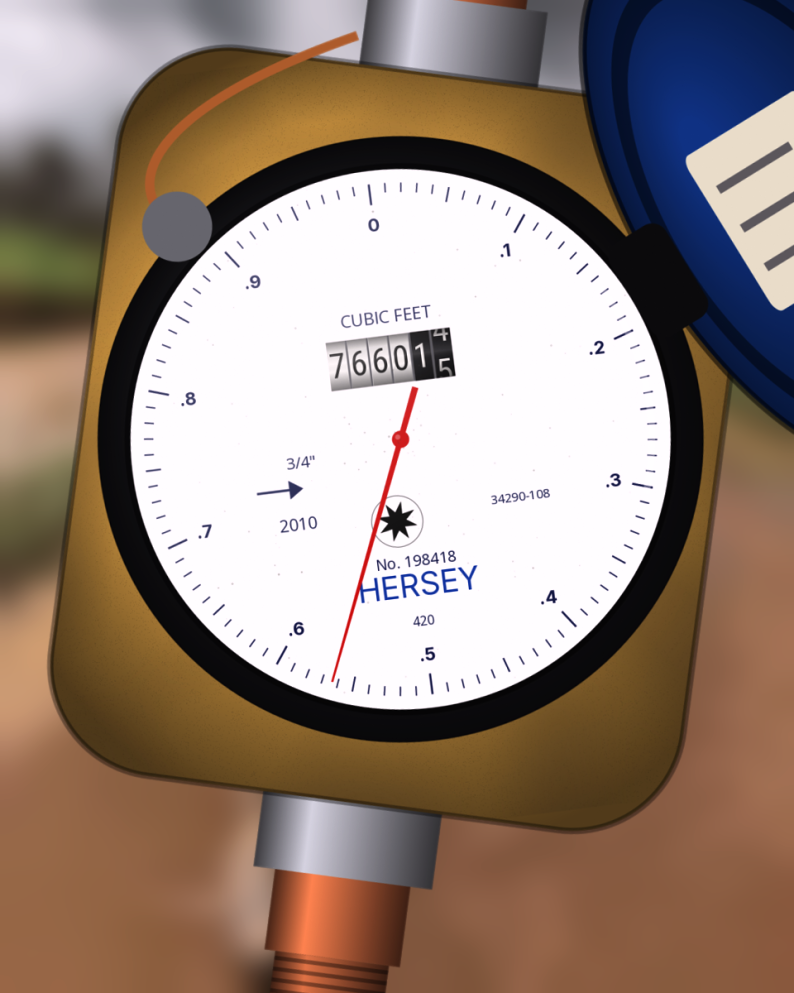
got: 766014.56 ft³
